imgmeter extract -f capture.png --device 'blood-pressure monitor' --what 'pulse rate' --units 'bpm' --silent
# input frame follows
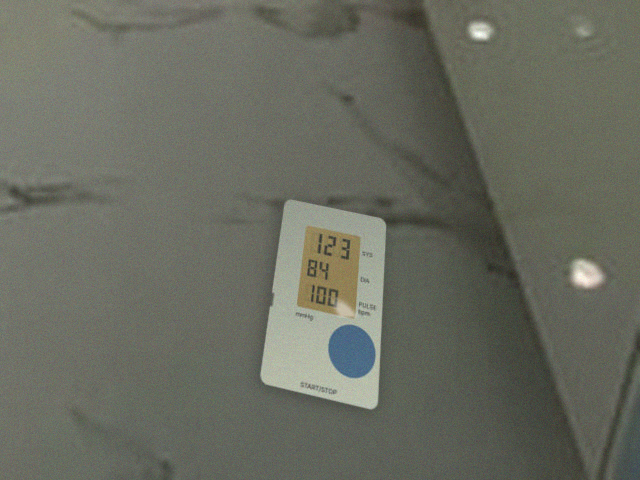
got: 100 bpm
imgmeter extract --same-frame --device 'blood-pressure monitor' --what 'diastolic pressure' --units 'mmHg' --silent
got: 84 mmHg
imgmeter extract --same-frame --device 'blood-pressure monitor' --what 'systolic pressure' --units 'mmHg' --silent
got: 123 mmHg
